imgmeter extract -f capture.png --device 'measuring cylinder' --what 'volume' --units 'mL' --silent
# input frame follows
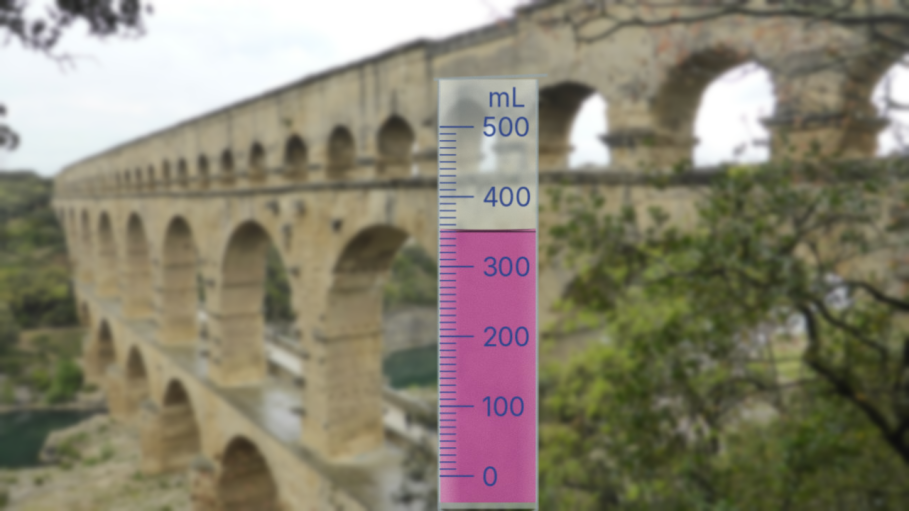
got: 350 mL
